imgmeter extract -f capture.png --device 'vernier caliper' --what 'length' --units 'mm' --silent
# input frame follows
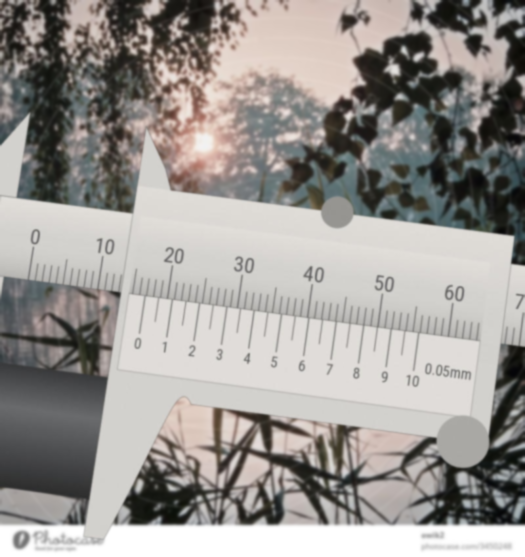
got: 16.8 mm
